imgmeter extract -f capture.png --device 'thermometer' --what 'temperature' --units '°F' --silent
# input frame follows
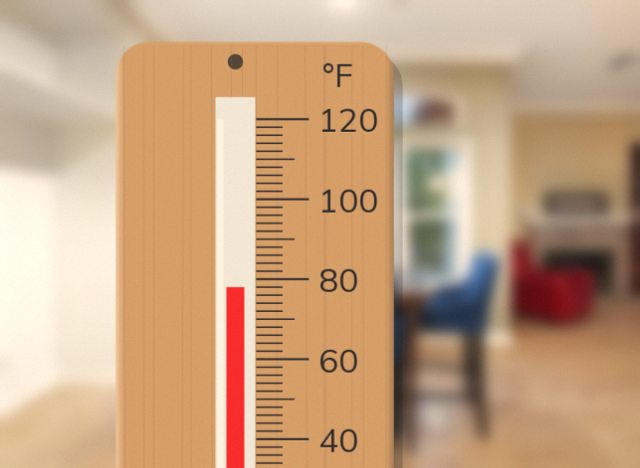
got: 78 °F
